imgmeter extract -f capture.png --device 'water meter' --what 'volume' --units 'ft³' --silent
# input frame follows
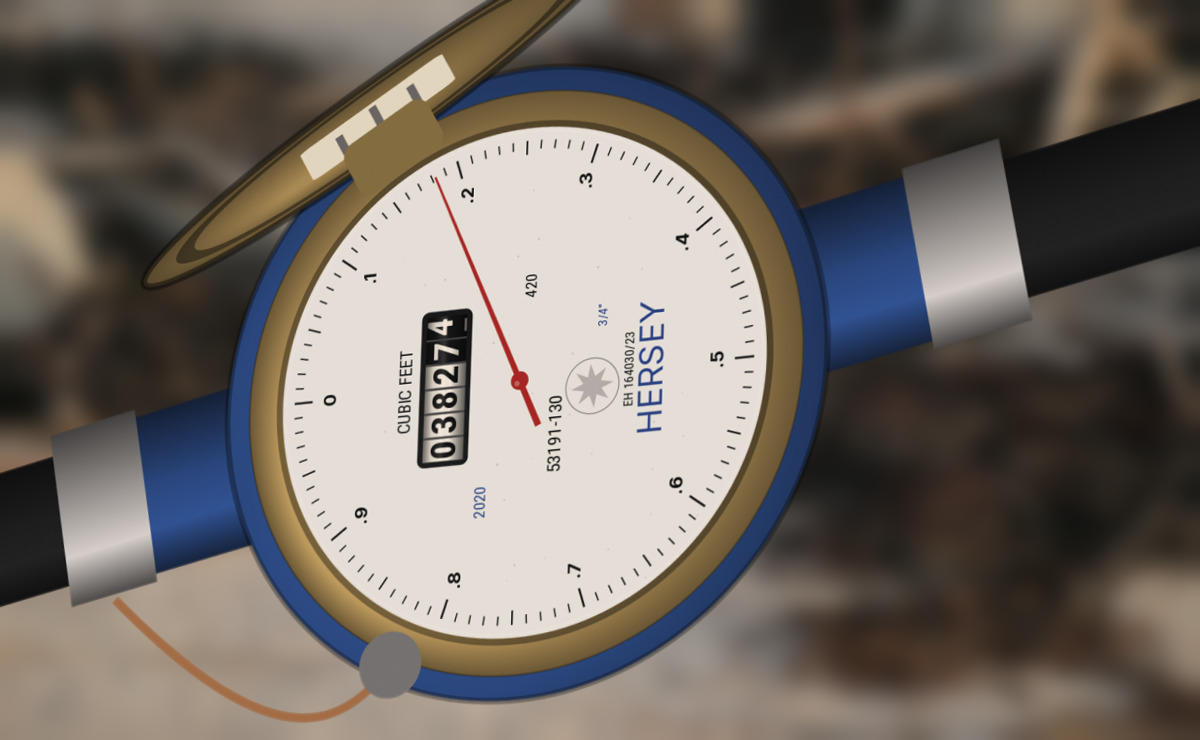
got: 38274.18 ft³
